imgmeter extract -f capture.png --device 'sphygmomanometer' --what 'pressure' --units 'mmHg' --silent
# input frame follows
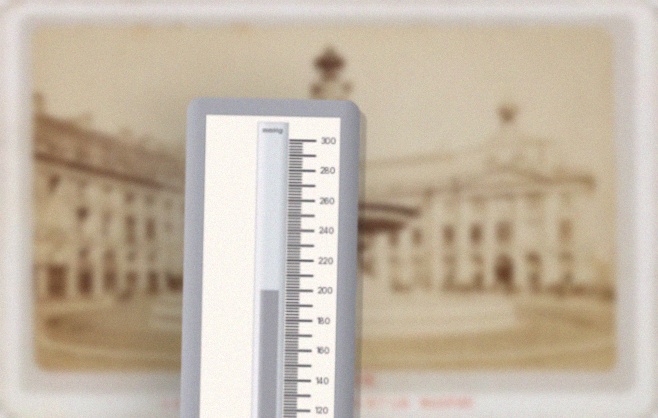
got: 200 mmHg
